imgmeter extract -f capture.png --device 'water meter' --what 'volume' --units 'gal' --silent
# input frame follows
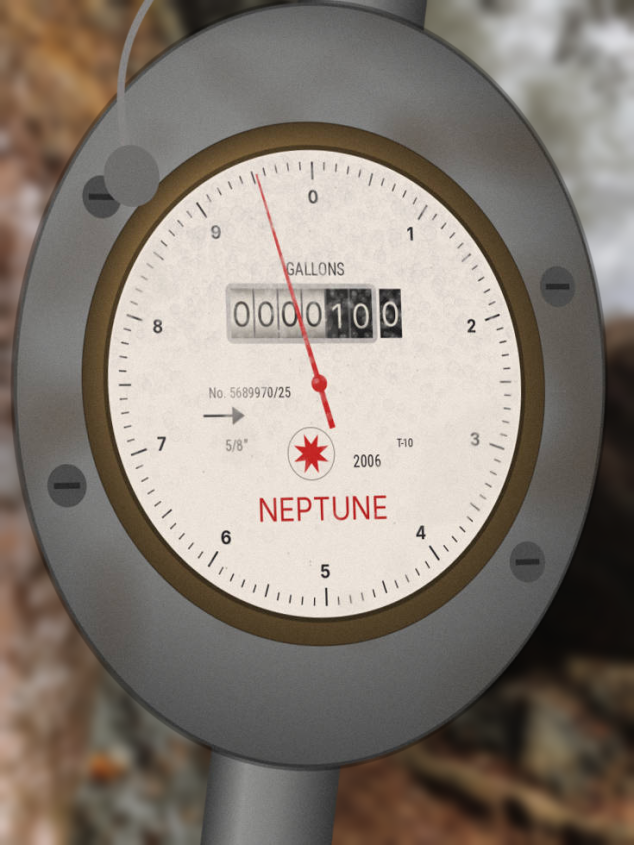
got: 99.5 gal
